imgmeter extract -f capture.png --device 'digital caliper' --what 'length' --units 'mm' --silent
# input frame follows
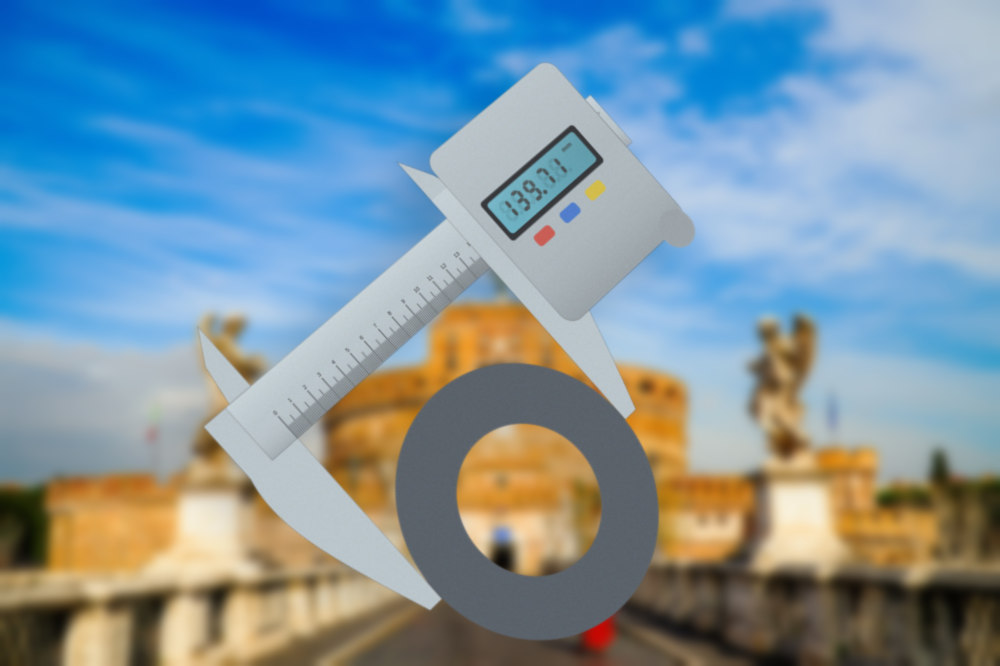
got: 139.71 mm
